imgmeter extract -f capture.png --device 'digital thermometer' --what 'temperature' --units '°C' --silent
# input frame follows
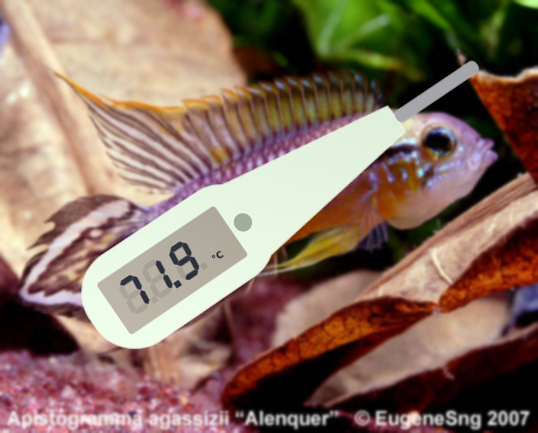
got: 71.9 °C
